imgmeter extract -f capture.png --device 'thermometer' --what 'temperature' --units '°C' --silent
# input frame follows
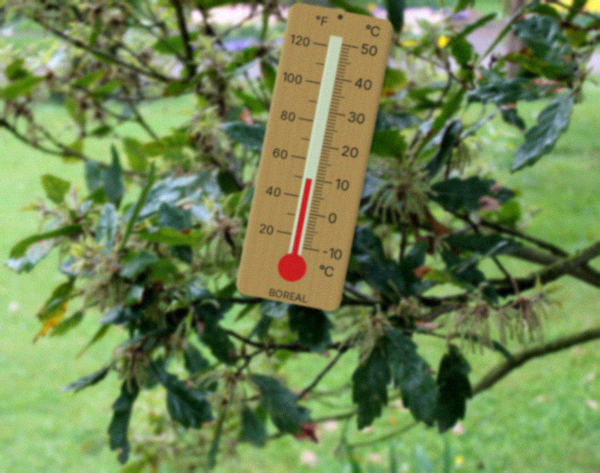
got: 10 °C
